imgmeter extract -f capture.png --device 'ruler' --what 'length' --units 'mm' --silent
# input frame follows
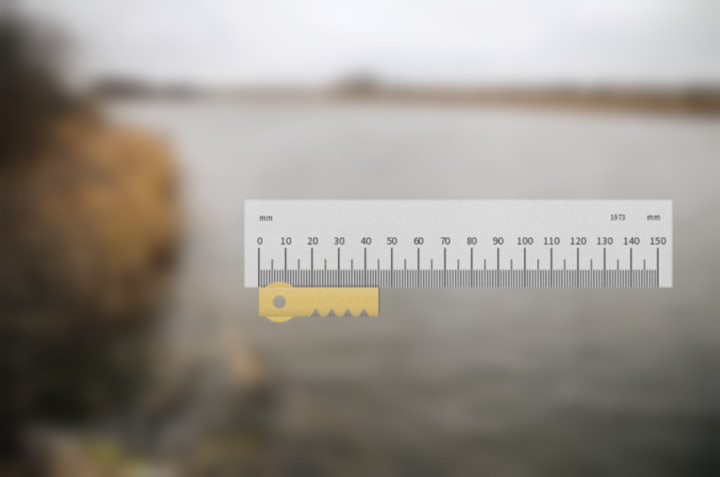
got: 45 mm
